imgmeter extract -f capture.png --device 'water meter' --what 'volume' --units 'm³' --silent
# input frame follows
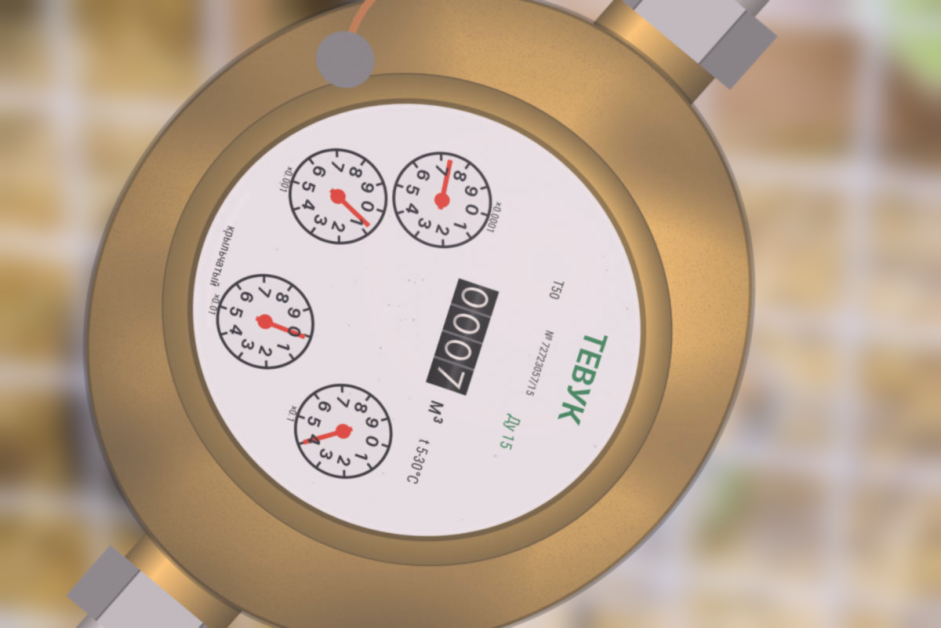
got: 7.4007 m³
